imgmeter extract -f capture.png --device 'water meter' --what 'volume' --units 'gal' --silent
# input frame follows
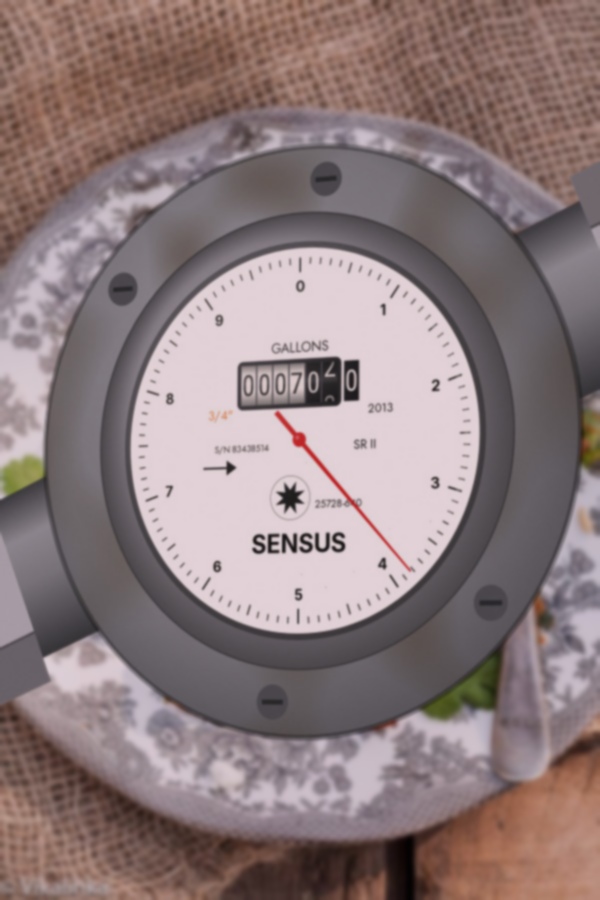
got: 7023.8 gal
